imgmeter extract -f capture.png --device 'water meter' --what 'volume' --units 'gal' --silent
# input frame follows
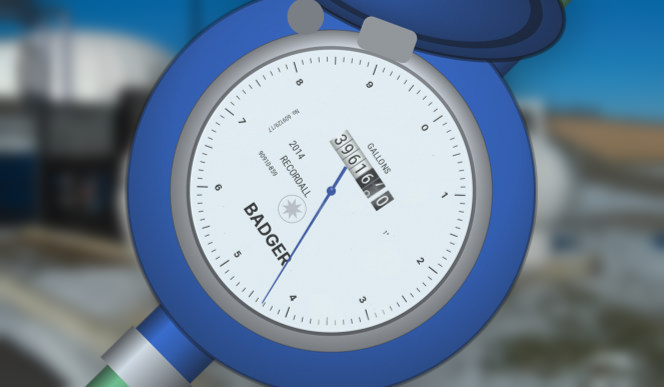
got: 3961674.3 gal
